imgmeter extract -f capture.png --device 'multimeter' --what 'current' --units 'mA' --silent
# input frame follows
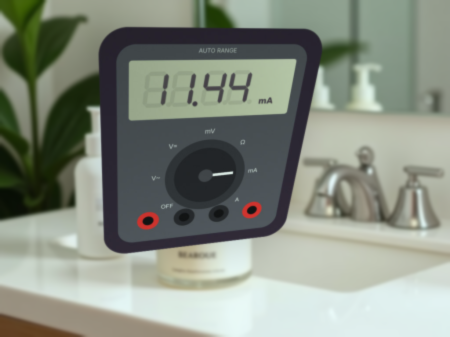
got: 11.44 mA
